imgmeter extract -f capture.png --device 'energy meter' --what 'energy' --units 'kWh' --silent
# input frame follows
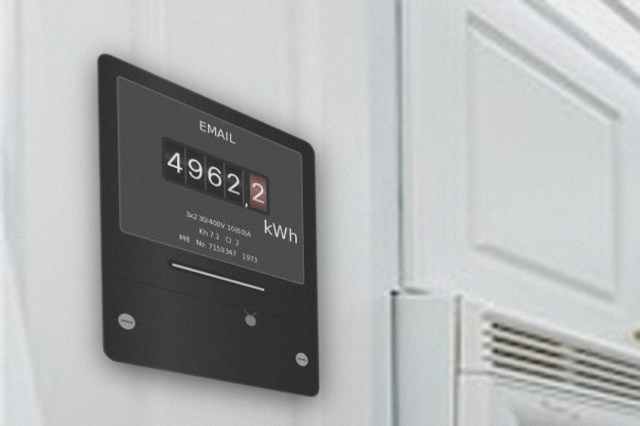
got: 4962.2 kWh
